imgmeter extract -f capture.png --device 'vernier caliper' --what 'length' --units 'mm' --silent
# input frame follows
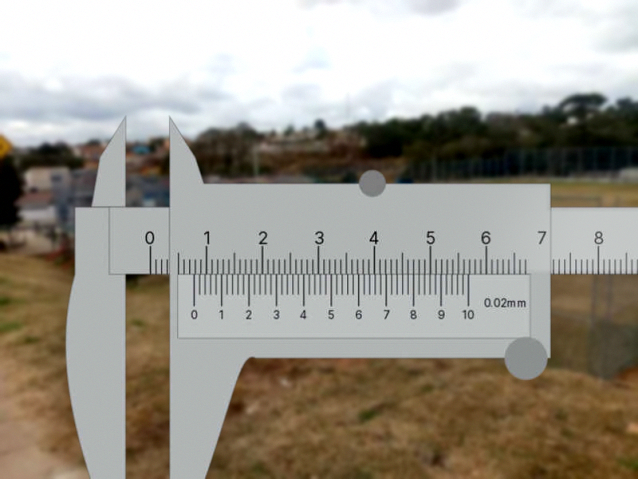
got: 7.8 mm
